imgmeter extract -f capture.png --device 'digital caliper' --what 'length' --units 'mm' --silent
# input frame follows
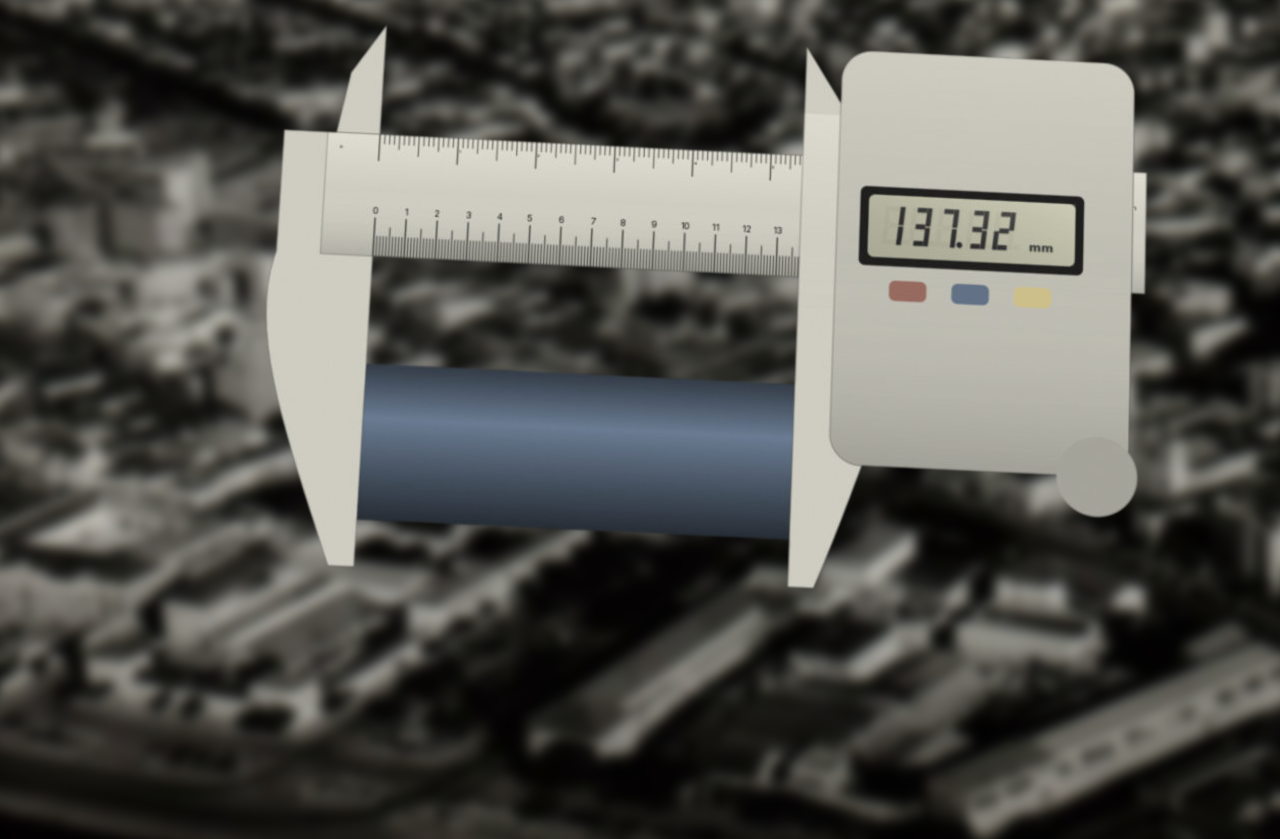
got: 137.32 mm
